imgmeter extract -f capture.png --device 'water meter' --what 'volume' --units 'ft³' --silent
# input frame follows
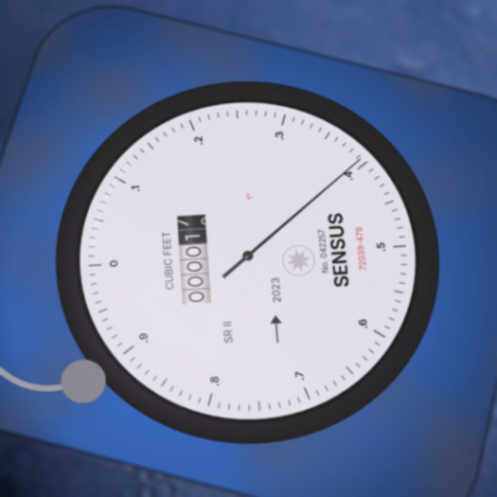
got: 17.39 ft³
